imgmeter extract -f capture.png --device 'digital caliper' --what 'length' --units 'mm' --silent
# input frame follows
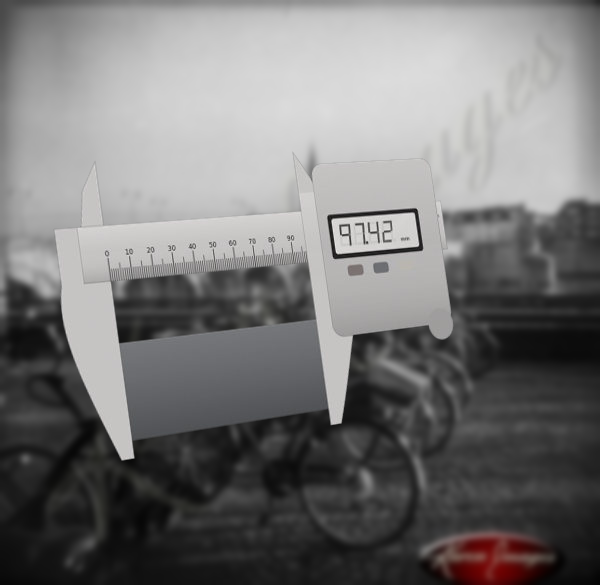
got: 97.42 mm
